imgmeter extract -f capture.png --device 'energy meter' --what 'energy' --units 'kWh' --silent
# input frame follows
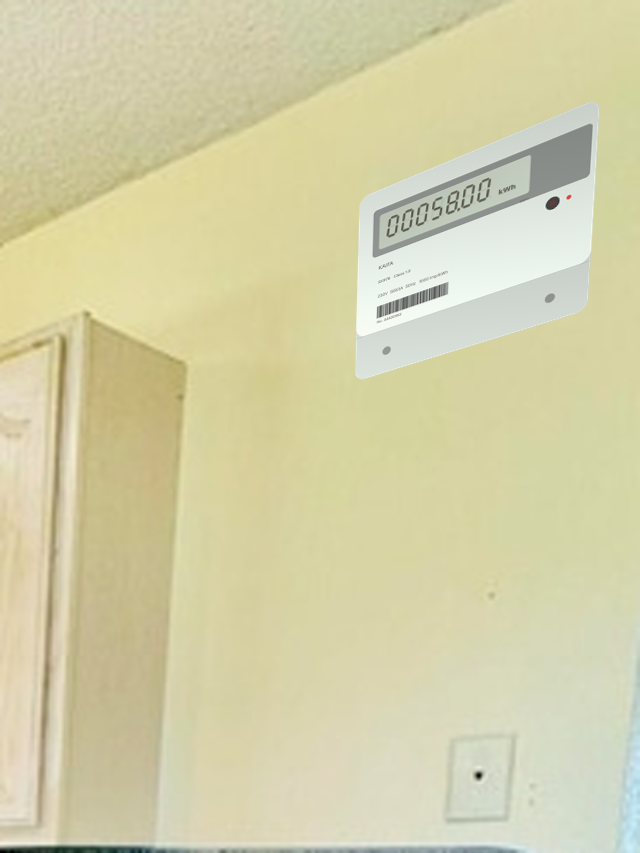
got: 58.00 kWh
